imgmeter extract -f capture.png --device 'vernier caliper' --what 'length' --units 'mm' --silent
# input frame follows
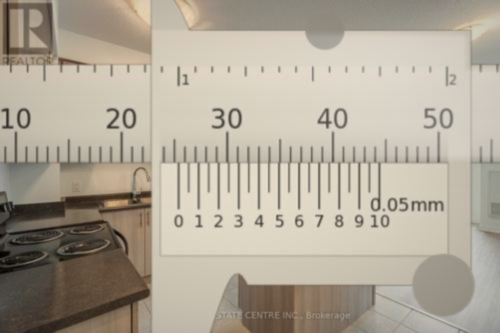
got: 25.4 mm
